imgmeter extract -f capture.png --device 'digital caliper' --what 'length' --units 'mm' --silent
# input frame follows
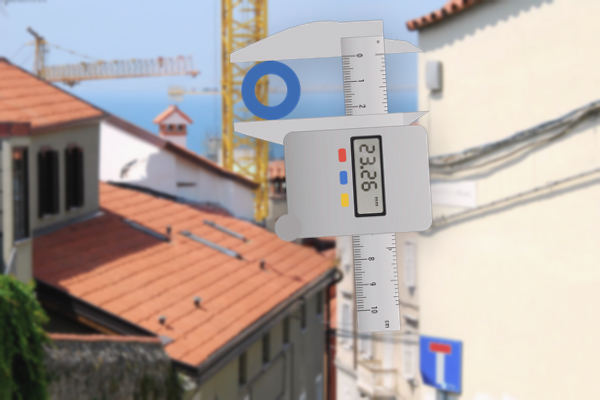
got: 23.26 mm
